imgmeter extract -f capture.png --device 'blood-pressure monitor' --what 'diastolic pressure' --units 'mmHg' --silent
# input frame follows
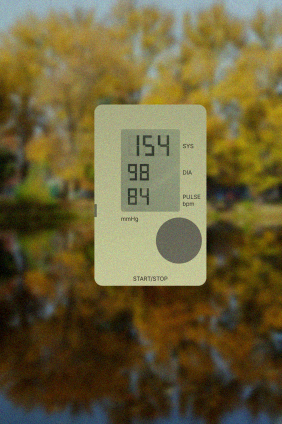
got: 98 mmHg
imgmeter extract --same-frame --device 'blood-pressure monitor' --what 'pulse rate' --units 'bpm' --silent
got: 84 bpm
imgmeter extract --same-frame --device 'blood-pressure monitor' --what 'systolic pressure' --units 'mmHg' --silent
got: 154 mmHg
